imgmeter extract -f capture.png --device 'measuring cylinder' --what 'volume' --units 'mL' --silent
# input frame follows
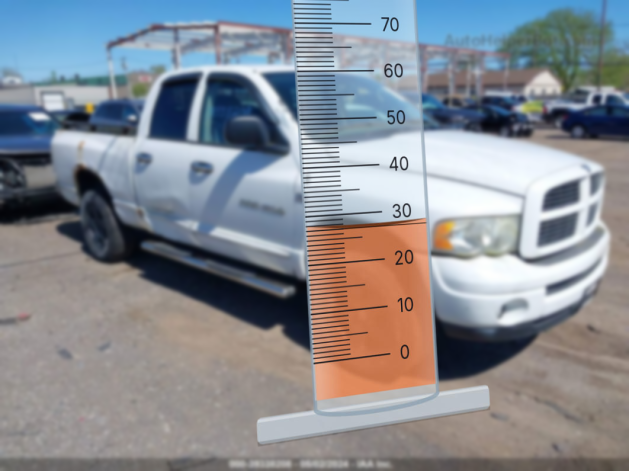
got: 27 mL
